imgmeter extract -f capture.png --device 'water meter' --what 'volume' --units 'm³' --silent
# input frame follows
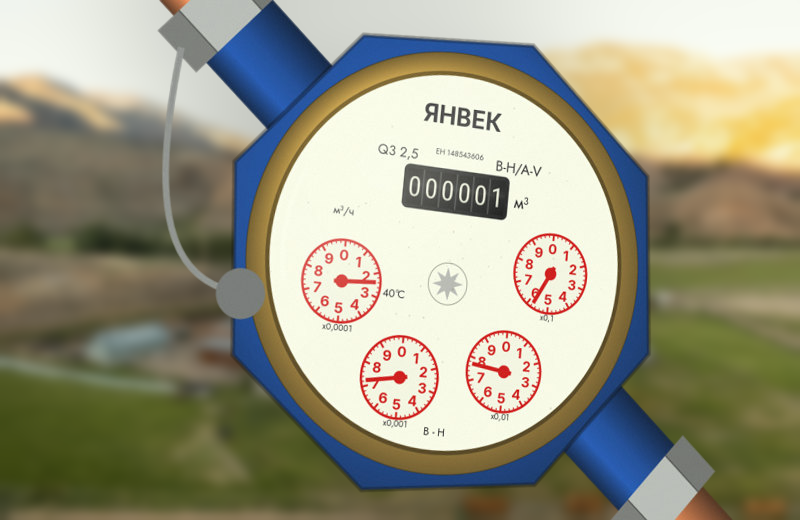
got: 1.5772 m³
